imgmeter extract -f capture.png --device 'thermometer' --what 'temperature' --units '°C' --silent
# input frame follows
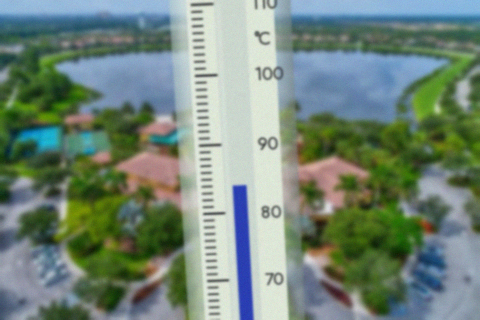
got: 84 °C
